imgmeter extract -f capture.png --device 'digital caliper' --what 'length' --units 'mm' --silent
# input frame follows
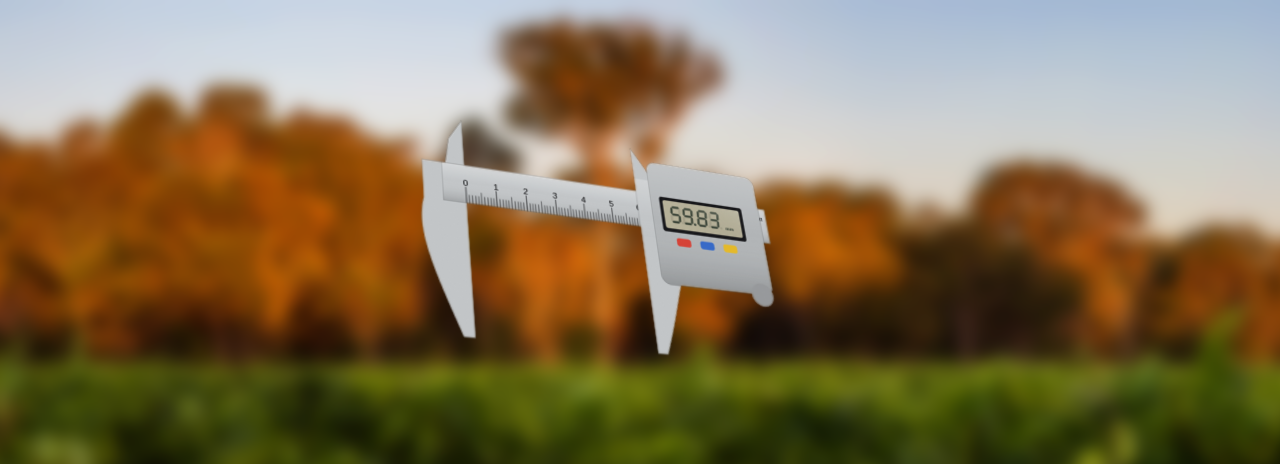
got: 59.83 mm
